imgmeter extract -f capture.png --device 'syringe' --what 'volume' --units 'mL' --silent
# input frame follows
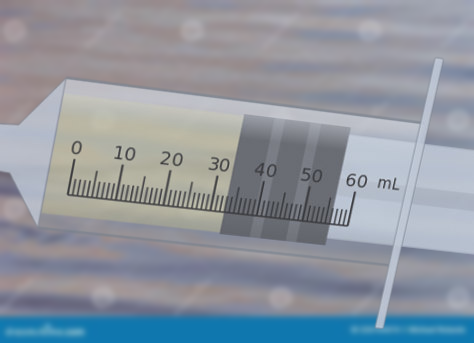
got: 33 mL
